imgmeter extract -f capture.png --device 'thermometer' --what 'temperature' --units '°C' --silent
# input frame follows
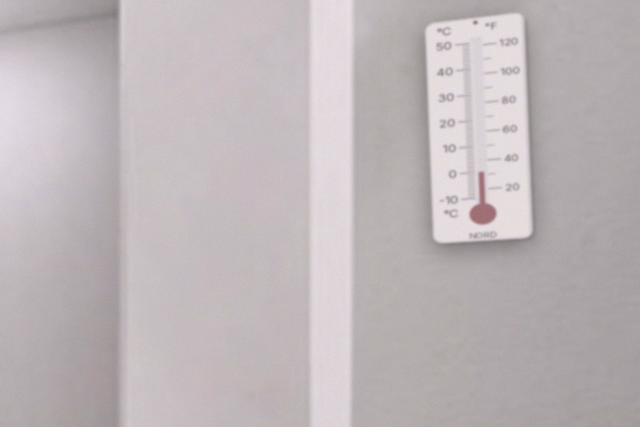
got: 0 °C
